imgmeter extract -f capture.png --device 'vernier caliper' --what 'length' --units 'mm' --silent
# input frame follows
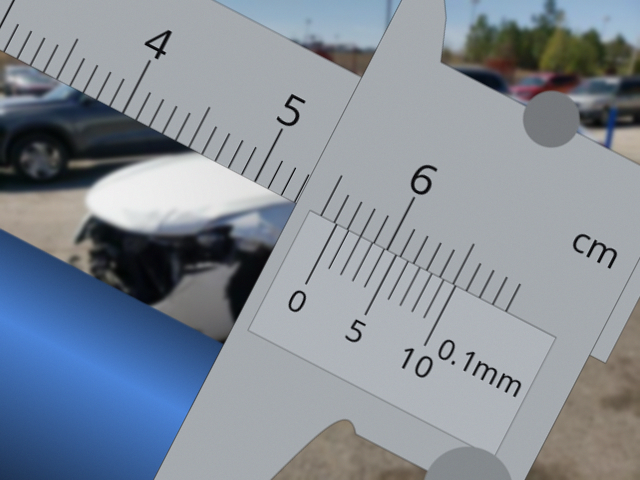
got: 56.2 mm
